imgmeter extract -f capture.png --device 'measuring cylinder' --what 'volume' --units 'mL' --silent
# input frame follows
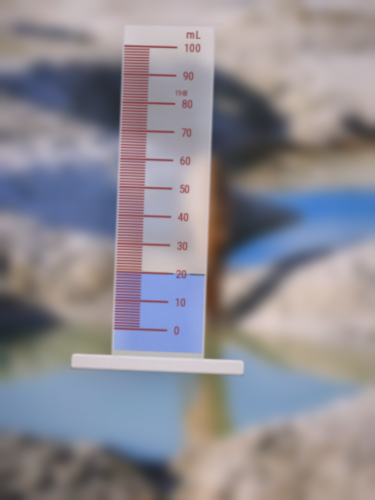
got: 20 mL
